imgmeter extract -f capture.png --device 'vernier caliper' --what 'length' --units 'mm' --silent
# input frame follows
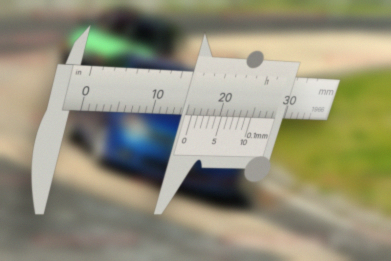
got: 15.8 mm
